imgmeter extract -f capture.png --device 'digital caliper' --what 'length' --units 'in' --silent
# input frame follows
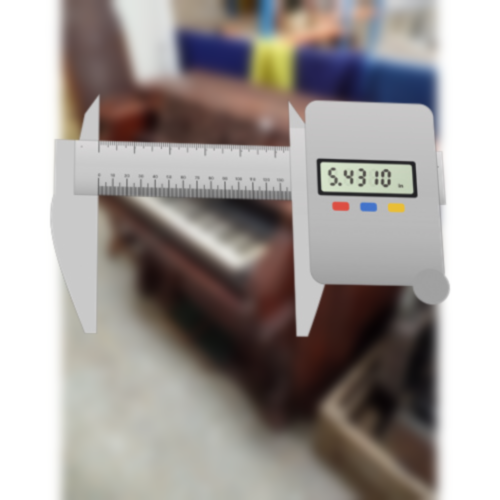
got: 5.4310 in
